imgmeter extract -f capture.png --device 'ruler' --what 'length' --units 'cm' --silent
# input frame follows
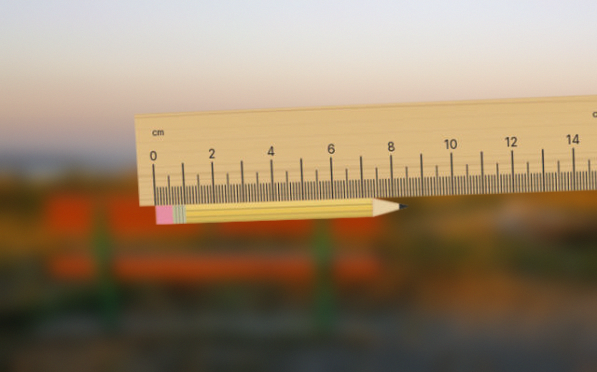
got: 8.5 cm
